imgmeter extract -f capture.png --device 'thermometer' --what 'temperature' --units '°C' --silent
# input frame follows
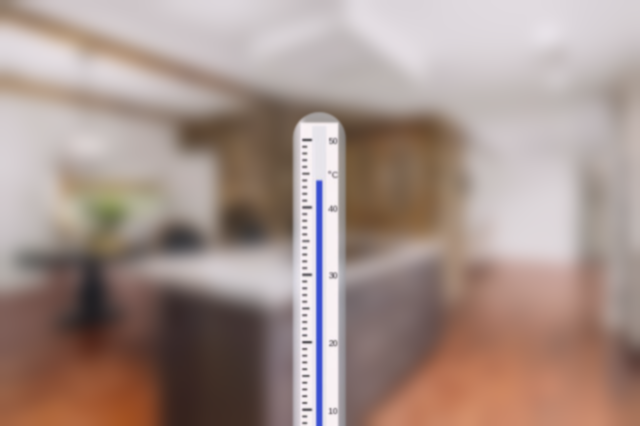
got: 44 °C
